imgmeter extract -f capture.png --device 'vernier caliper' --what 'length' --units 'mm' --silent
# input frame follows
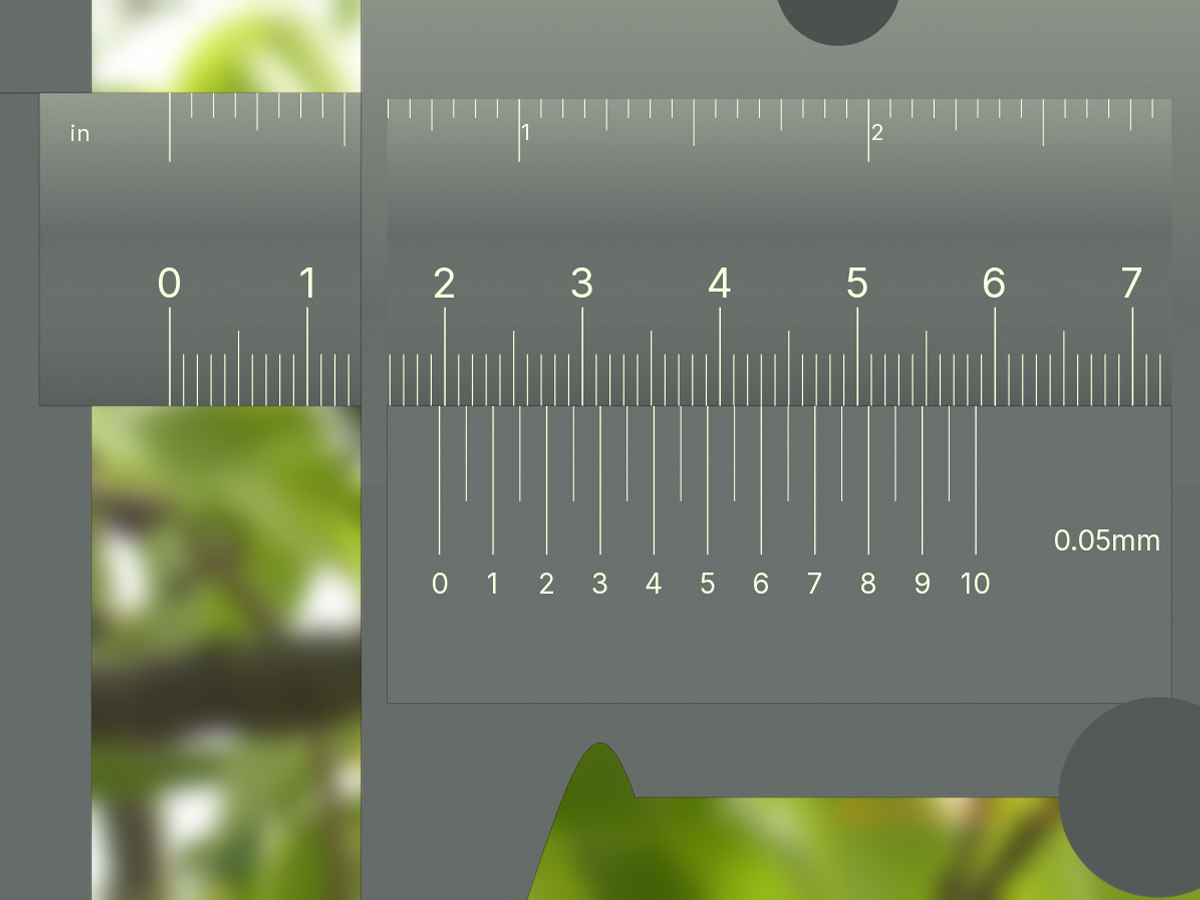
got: 19.6 mm
